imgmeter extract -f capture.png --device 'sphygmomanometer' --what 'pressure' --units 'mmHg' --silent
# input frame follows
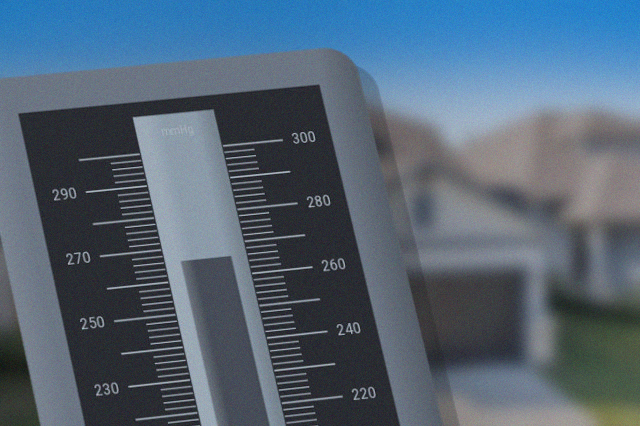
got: 266 mmHg
